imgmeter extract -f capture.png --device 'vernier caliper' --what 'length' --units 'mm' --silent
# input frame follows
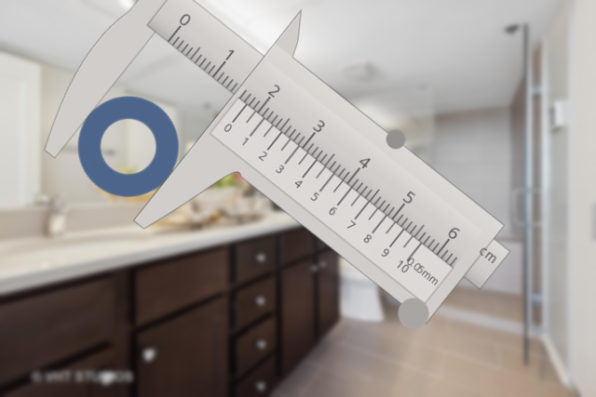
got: 17.6 mm
